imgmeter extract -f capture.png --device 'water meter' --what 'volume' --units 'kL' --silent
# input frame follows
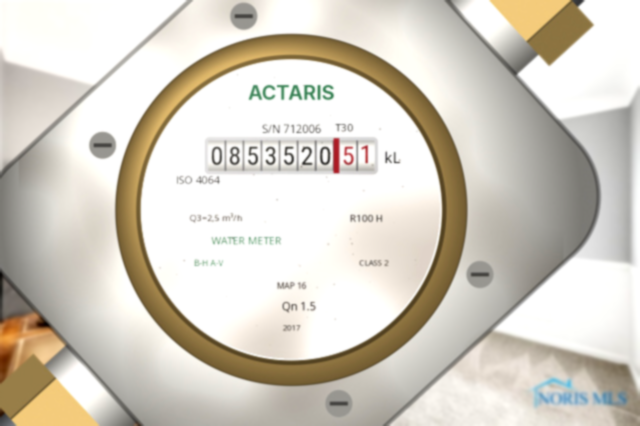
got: 853520.51 kL
